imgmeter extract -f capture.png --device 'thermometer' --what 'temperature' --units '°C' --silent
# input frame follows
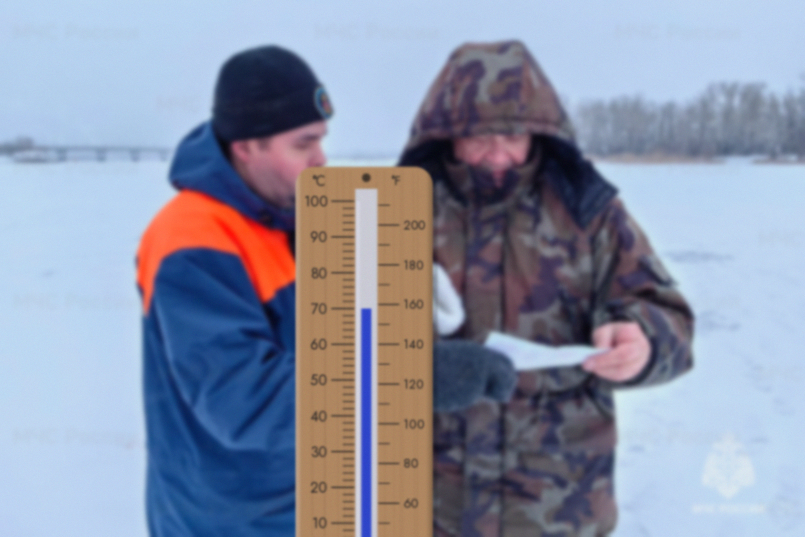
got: 70 °C
